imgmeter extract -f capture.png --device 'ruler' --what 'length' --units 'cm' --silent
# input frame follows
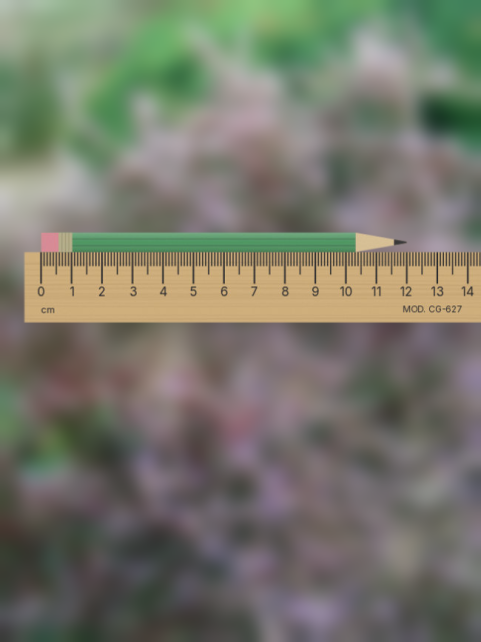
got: 12 cm
